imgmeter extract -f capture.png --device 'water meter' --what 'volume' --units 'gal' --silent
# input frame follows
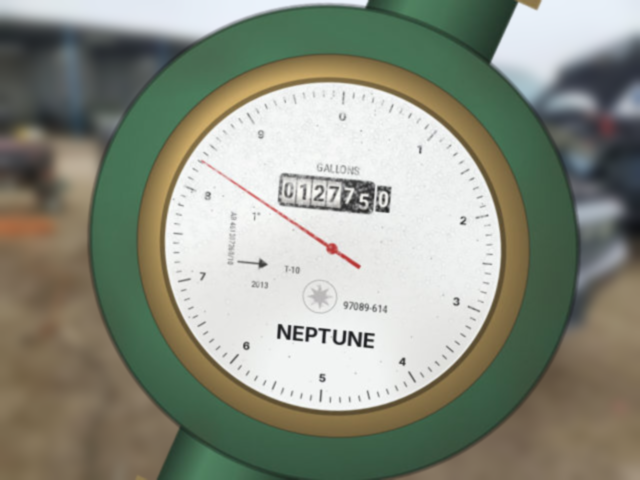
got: 127748.3 gal
